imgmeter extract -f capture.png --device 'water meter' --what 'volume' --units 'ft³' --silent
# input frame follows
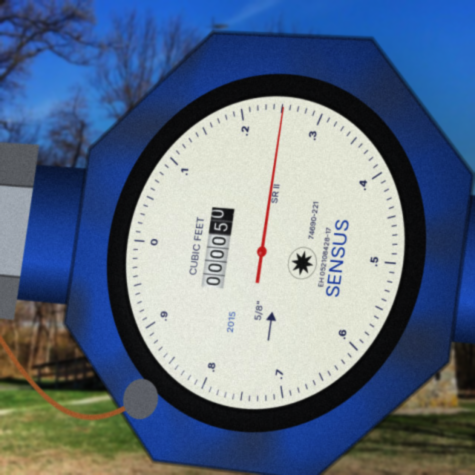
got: 50.25 ft³
